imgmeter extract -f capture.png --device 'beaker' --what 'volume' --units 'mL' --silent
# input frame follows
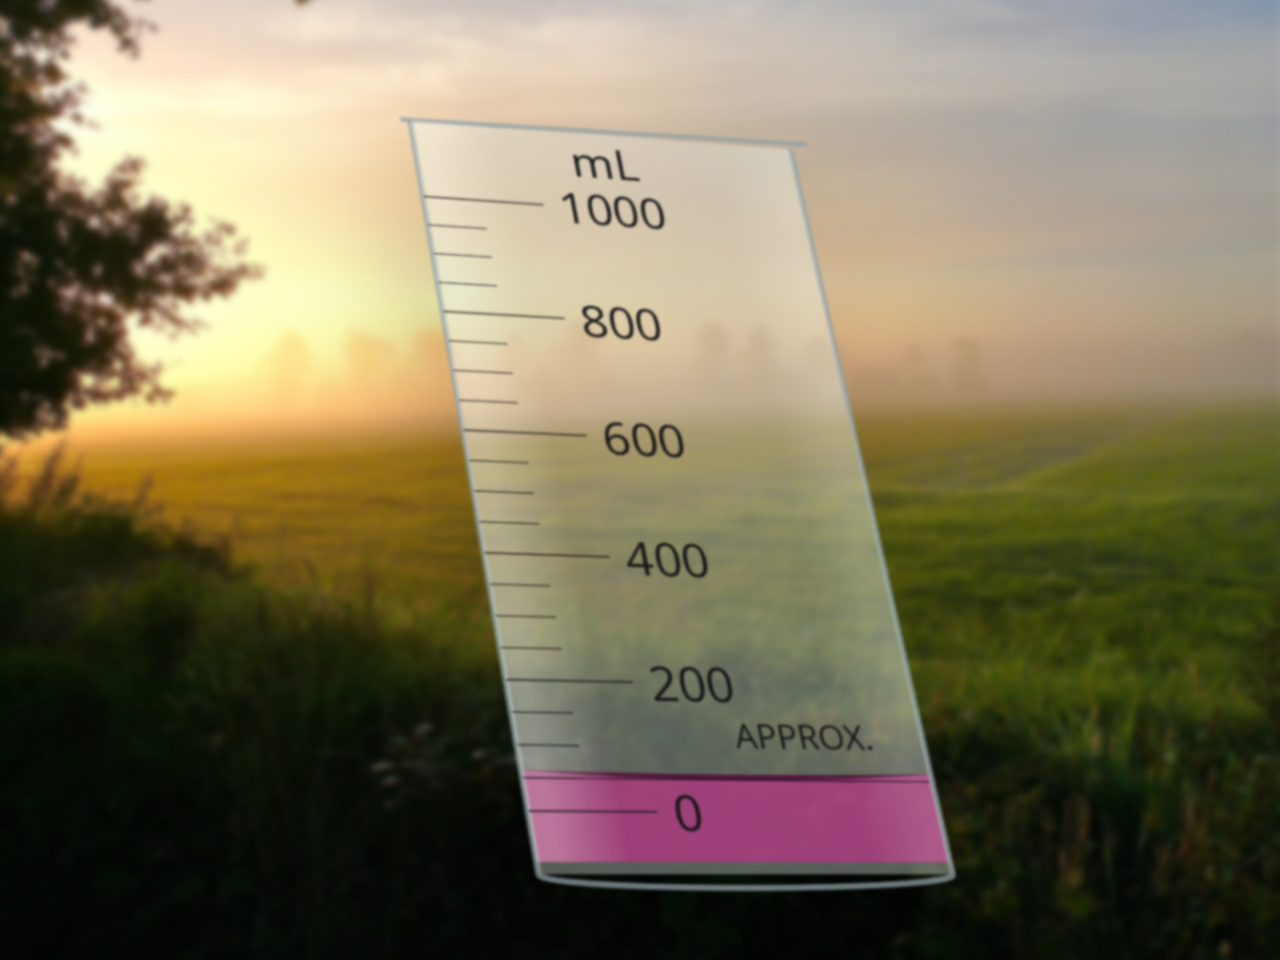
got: 50 mL
